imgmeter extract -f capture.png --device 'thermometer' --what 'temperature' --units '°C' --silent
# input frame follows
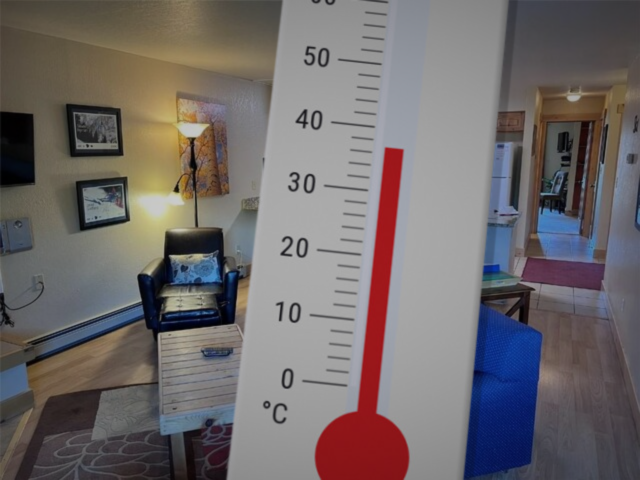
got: 37 °C
